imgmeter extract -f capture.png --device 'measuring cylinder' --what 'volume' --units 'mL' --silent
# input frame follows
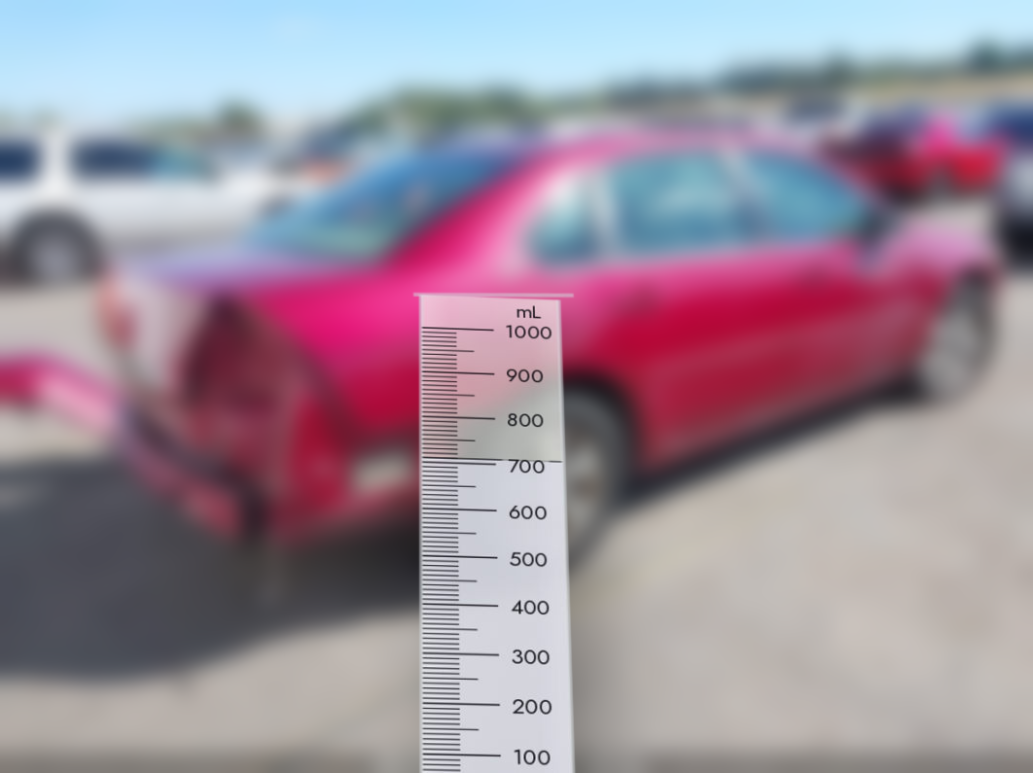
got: 710 mL
